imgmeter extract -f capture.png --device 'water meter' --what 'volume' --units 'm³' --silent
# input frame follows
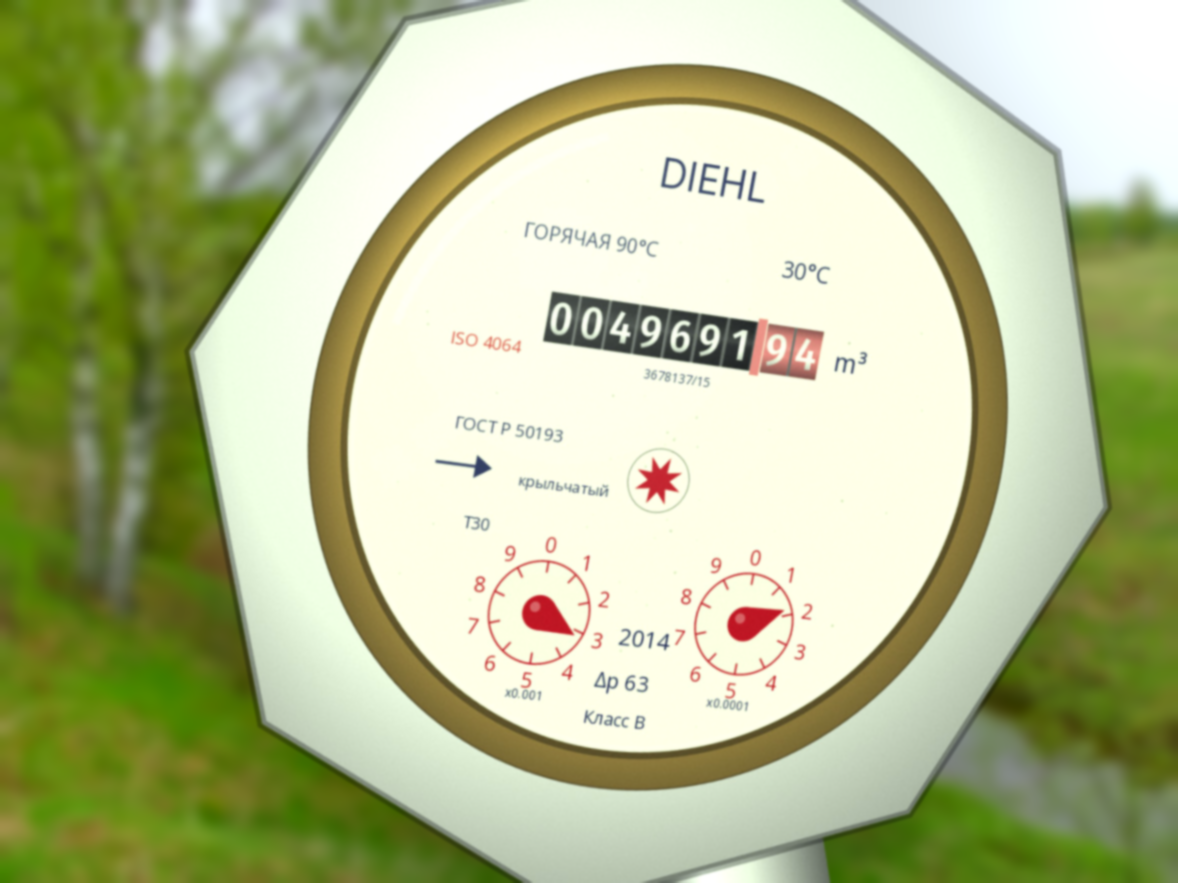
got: 49691.9431 m³
